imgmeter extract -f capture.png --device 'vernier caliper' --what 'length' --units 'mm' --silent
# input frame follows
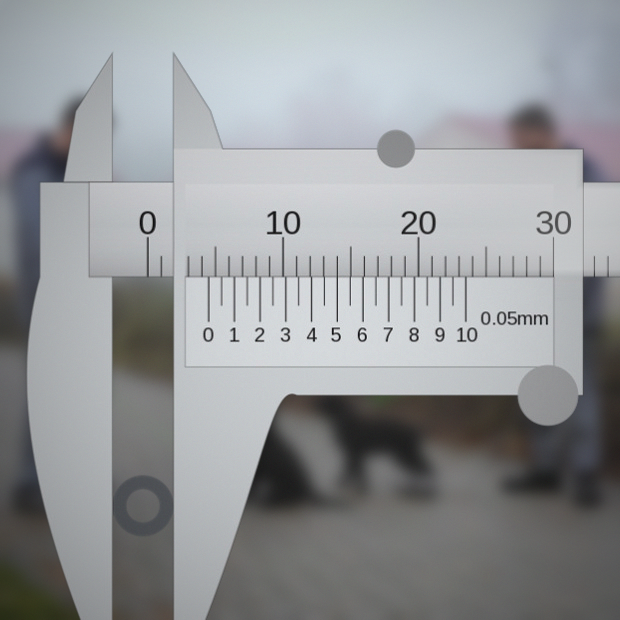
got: 4.5 mm
